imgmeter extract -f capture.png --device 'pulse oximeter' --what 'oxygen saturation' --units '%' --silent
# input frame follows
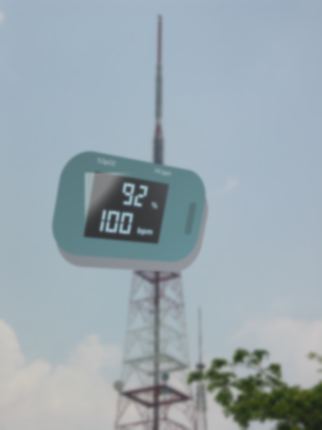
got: 92 %
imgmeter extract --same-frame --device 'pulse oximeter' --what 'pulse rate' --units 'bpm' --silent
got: 100 bpm
